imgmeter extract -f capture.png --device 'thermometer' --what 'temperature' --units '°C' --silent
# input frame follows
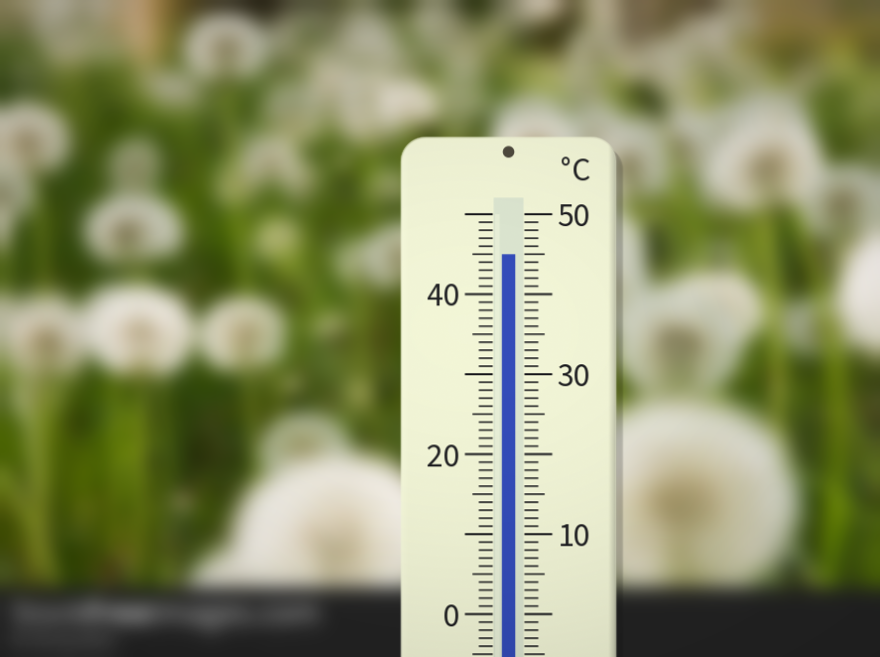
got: 45 °C
